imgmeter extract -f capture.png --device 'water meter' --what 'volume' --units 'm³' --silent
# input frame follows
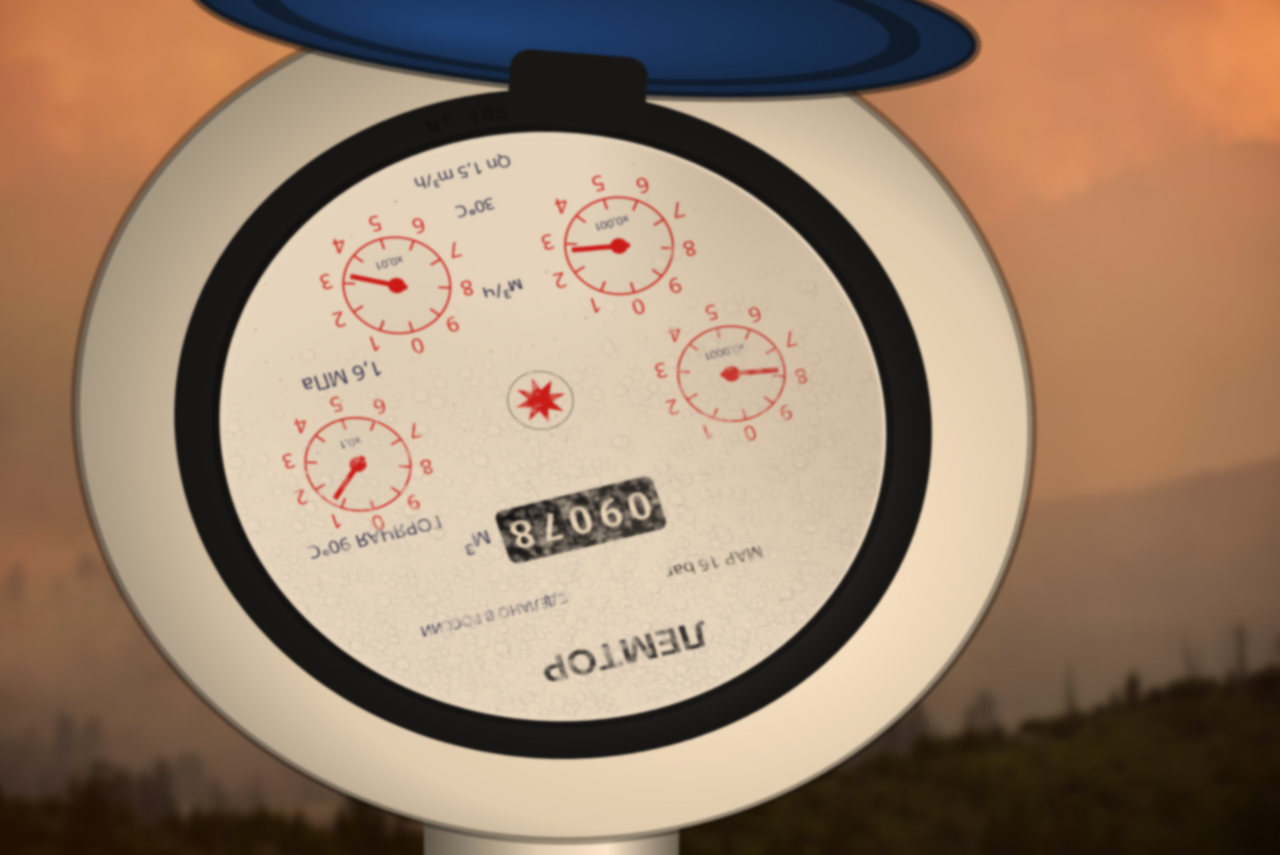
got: 9078.1327 m³
